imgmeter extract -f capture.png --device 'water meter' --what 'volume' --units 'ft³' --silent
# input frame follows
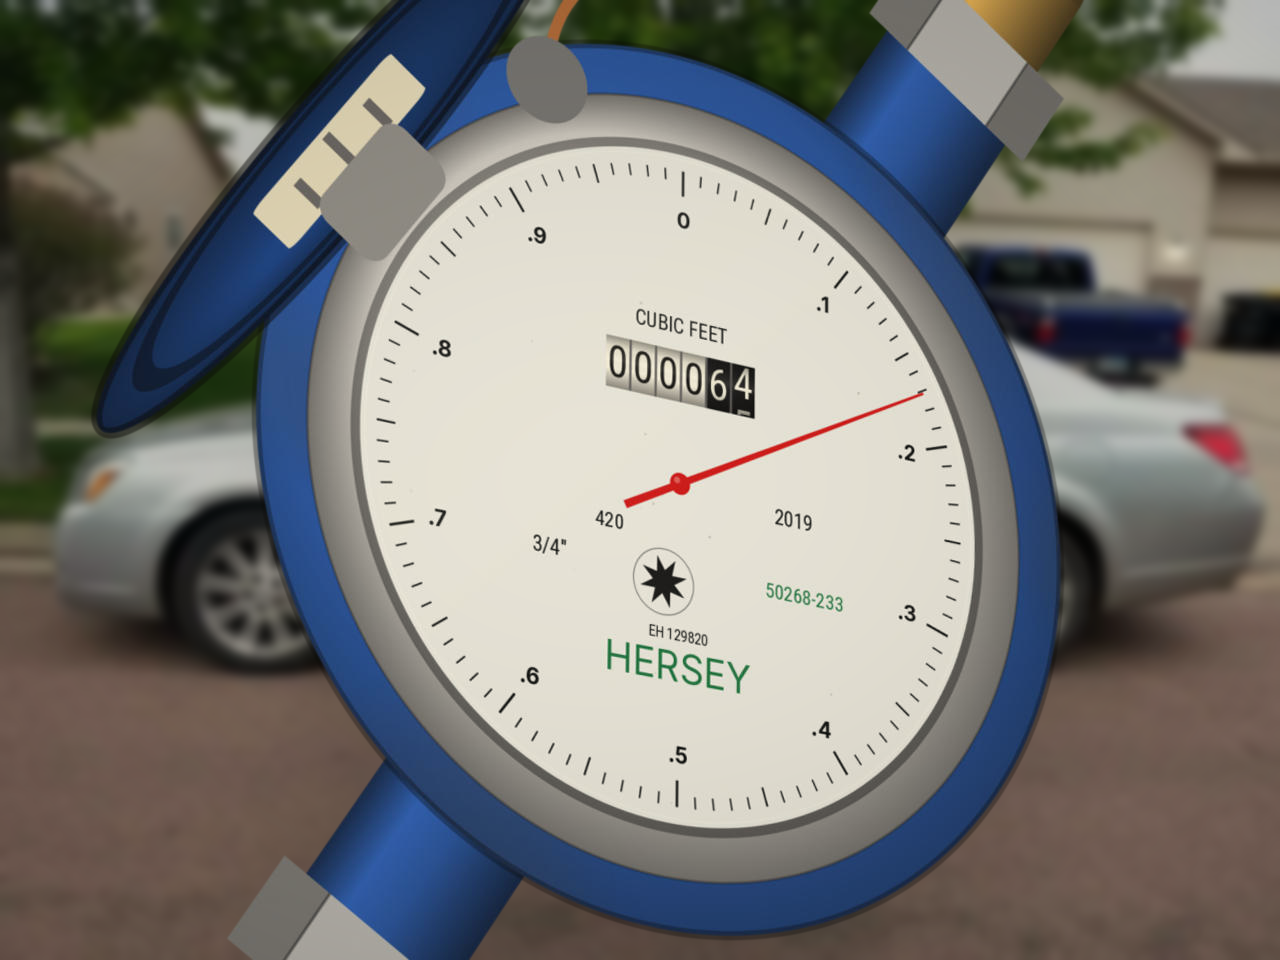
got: 64.17 ft³
